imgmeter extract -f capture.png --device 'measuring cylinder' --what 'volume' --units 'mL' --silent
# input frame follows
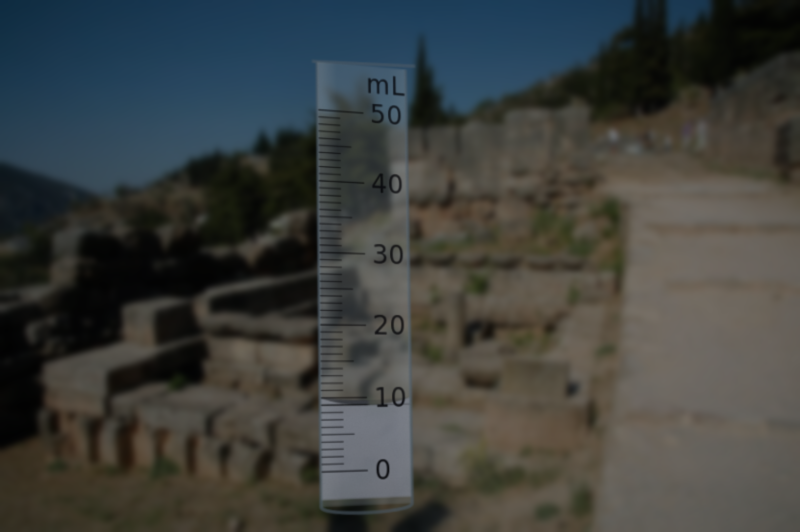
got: 9 mL
